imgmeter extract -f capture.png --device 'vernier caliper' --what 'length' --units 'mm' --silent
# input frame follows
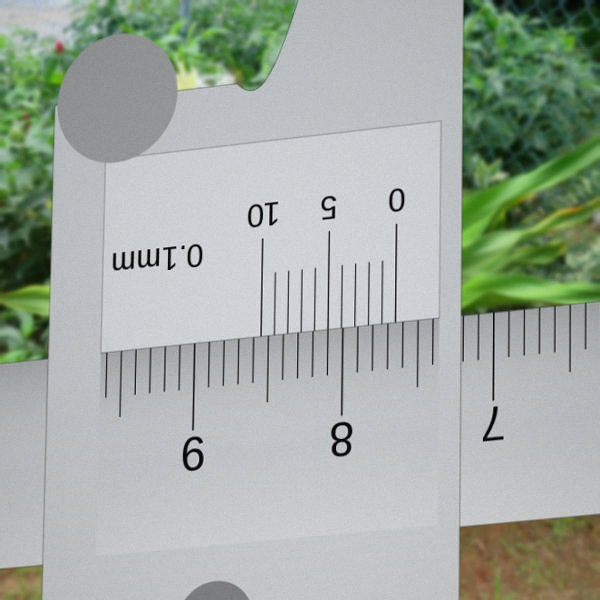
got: 76.5 mm
